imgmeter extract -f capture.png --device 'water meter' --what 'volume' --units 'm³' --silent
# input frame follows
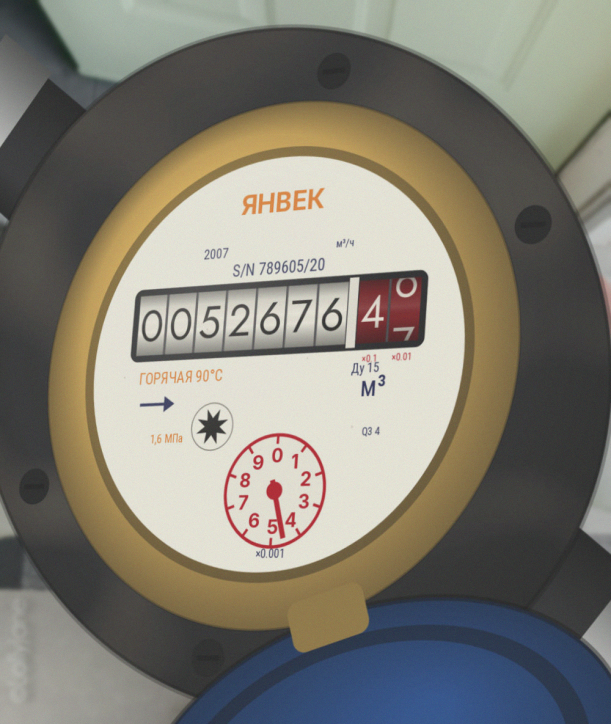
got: 52676.464 m³
